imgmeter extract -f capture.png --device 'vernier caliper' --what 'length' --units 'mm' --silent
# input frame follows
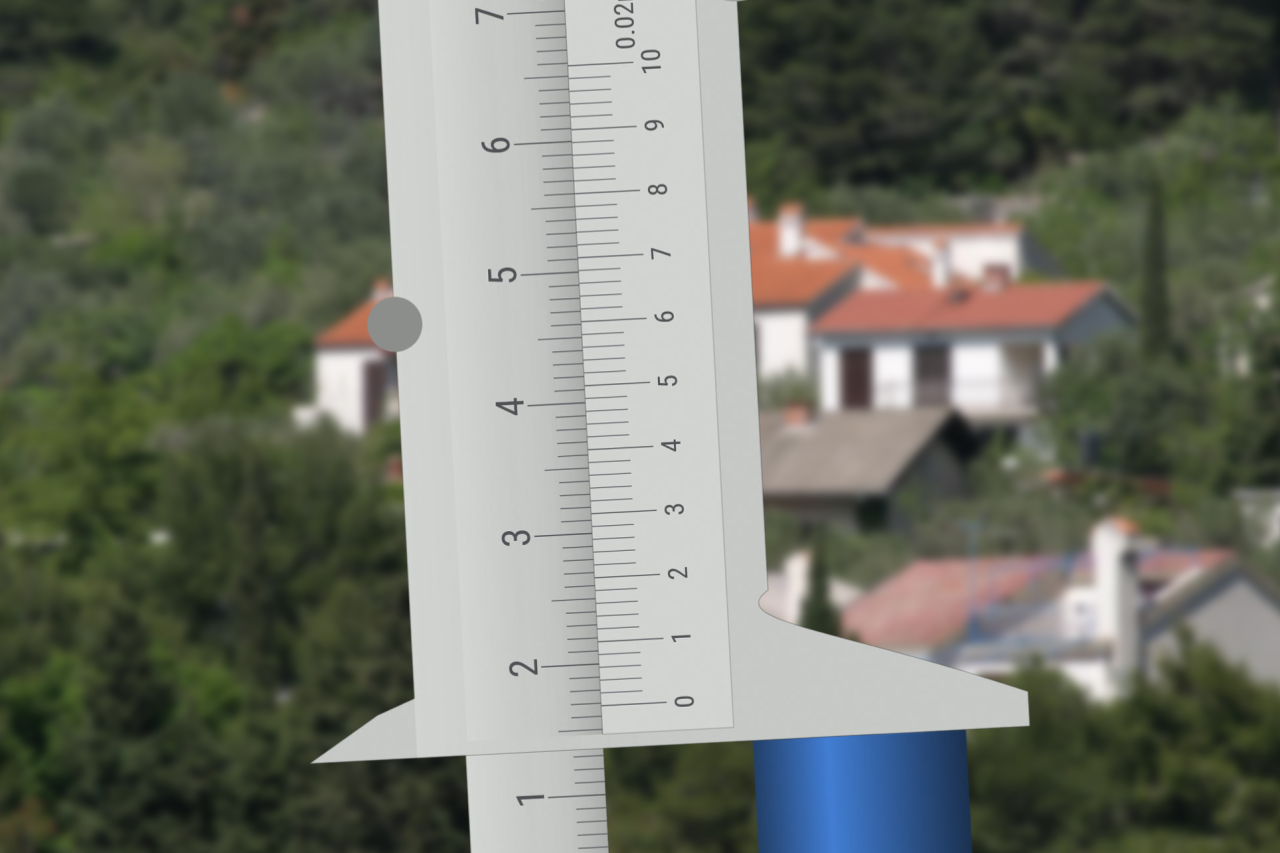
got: 16.8 mm
